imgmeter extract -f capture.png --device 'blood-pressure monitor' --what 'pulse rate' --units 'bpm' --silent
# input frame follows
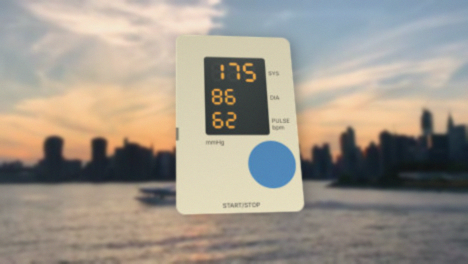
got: 62 bpm
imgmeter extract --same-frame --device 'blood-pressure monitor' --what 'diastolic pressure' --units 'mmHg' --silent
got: 86 mmHg
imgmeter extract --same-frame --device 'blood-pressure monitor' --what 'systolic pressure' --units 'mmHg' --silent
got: 175 mmHg
